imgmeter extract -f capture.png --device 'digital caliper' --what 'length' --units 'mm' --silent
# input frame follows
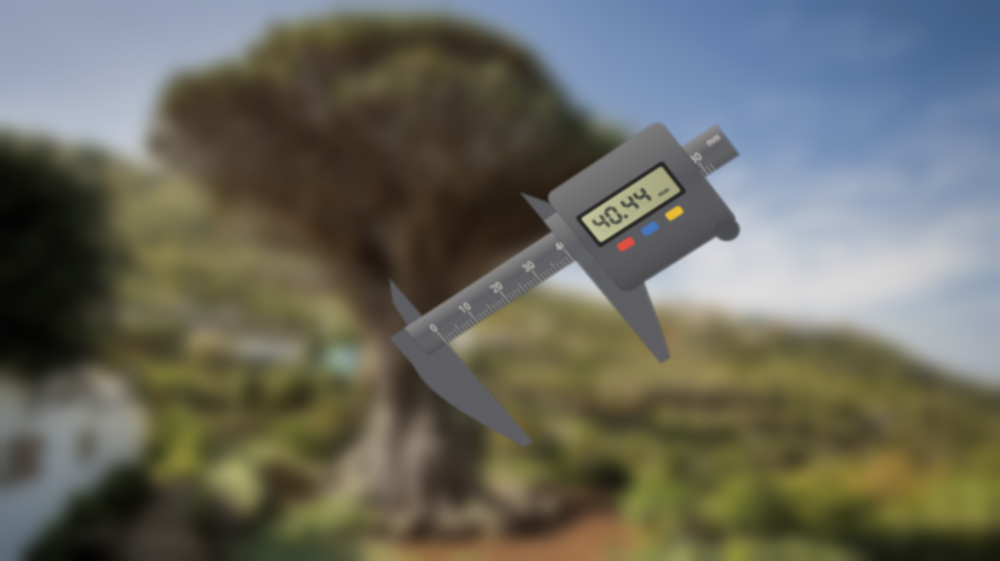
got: 40.44 mm
